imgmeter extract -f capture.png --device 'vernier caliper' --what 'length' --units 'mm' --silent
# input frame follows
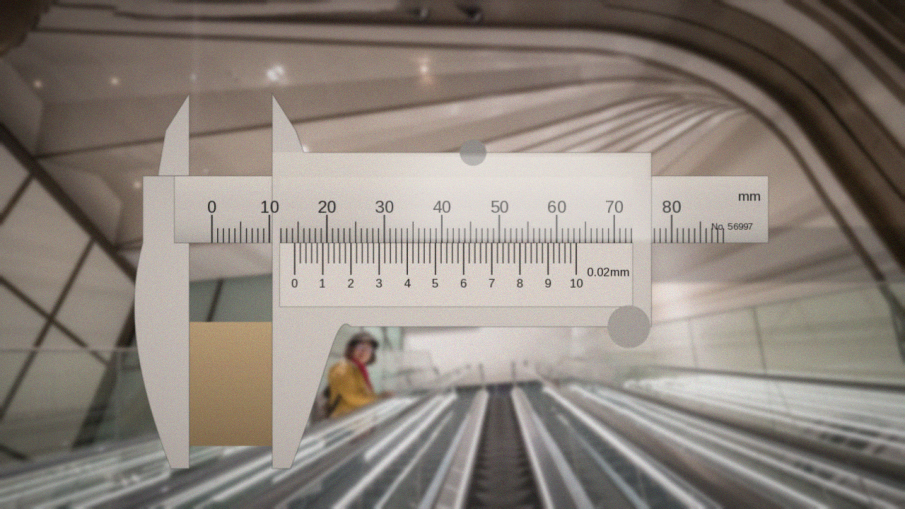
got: 14.4 mm
